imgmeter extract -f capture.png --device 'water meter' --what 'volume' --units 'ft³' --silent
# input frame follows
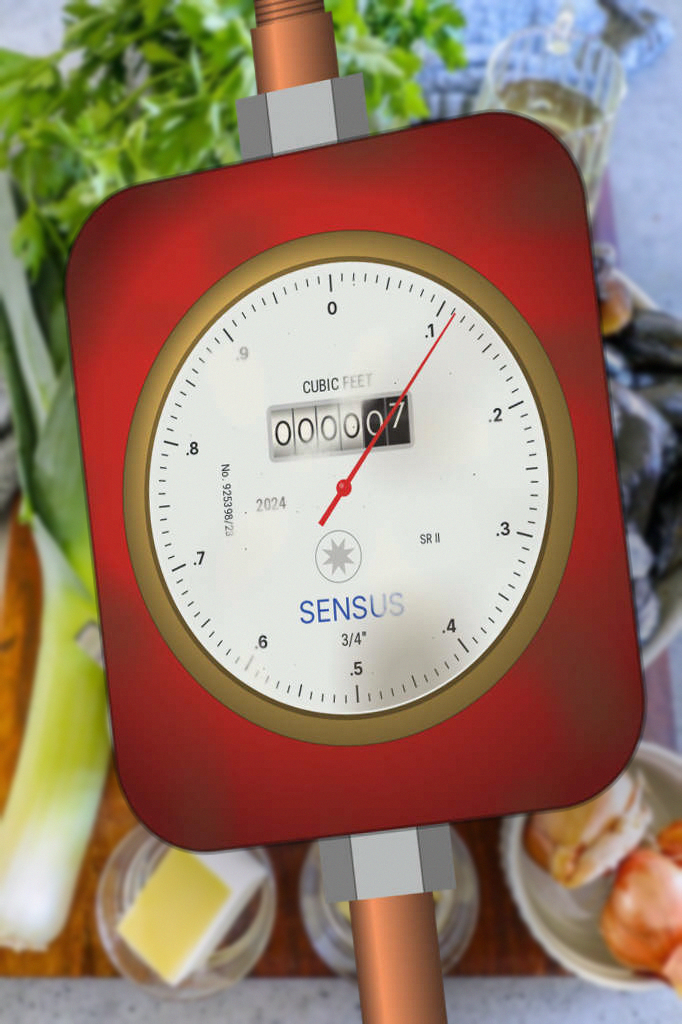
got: 7.11 ft³
